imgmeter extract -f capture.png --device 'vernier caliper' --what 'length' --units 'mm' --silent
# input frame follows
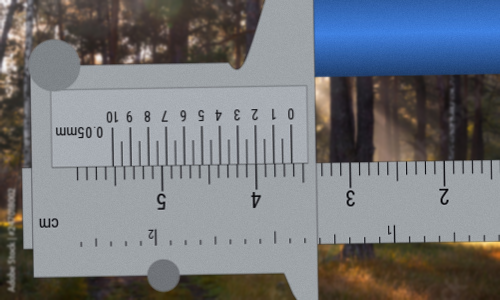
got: 36.2 mm
